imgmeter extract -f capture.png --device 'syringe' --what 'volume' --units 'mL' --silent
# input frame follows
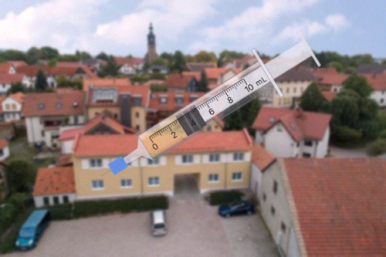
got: 3 mL
